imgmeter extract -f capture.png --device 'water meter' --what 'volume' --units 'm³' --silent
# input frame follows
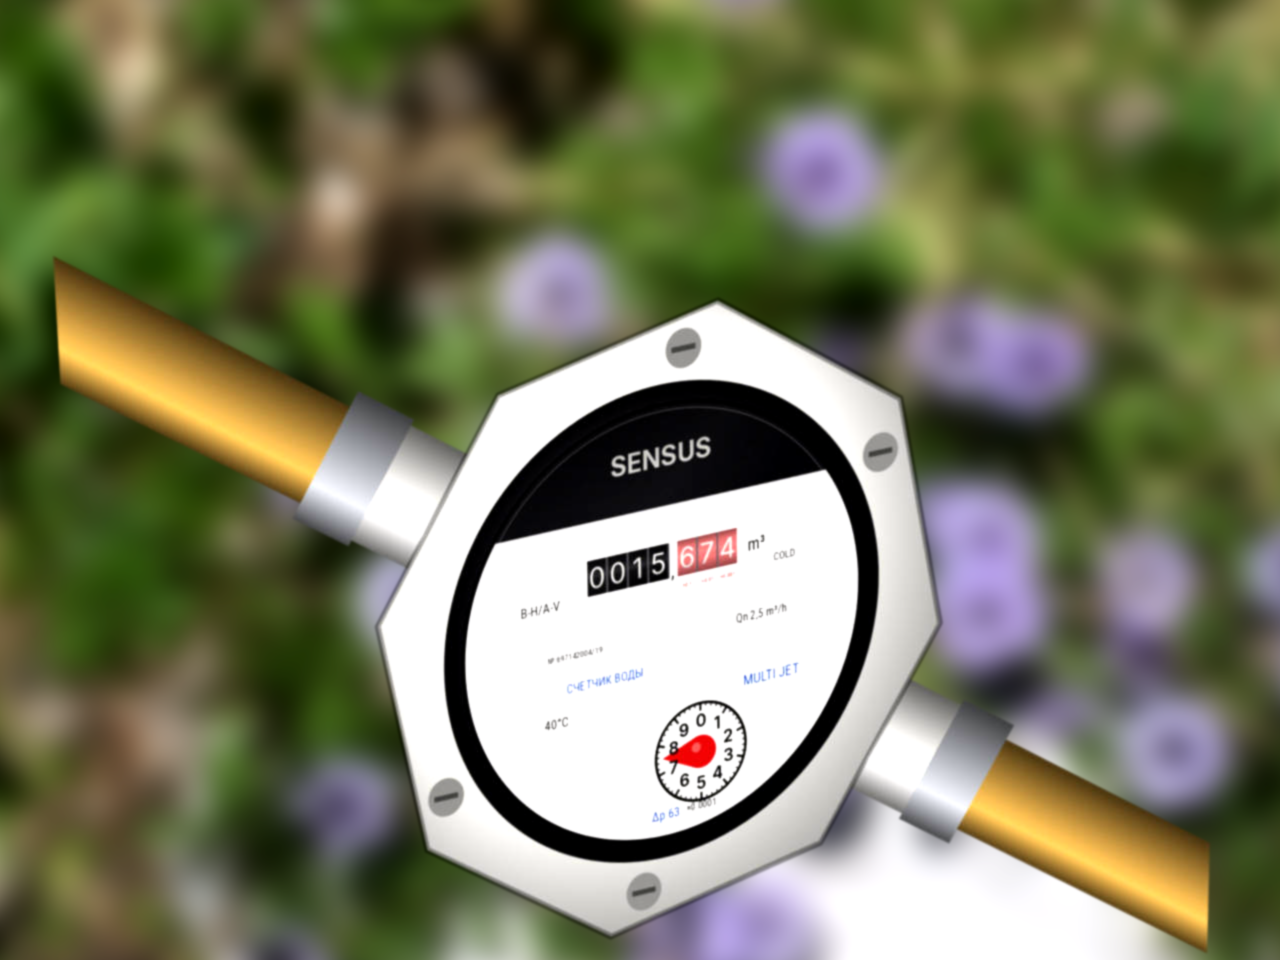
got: 15.6747 m³
